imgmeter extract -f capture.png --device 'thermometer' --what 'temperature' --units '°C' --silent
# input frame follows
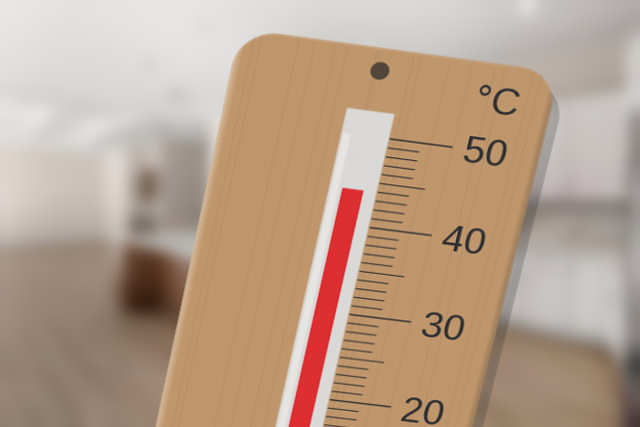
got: 44 °C
